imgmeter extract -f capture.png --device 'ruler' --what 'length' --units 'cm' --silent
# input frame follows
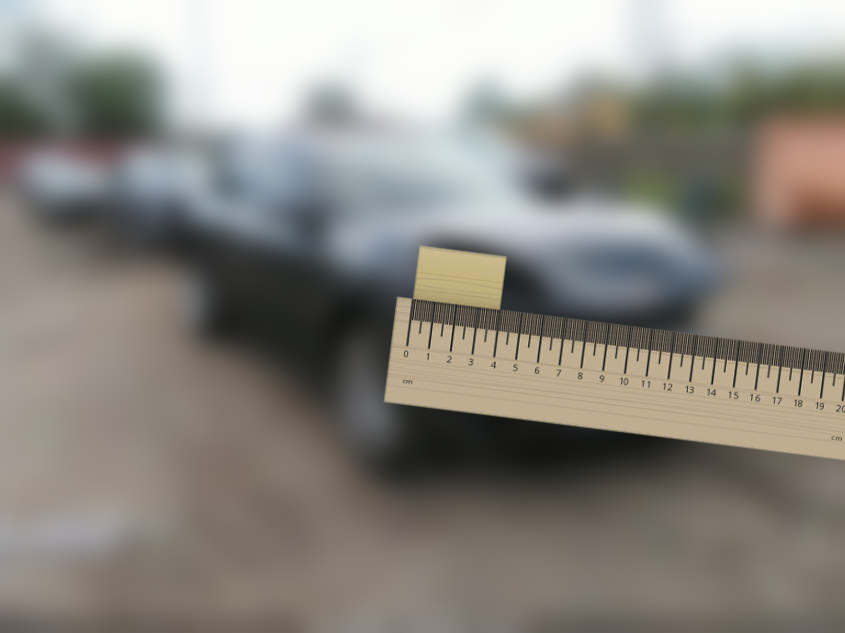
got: 4 cm
